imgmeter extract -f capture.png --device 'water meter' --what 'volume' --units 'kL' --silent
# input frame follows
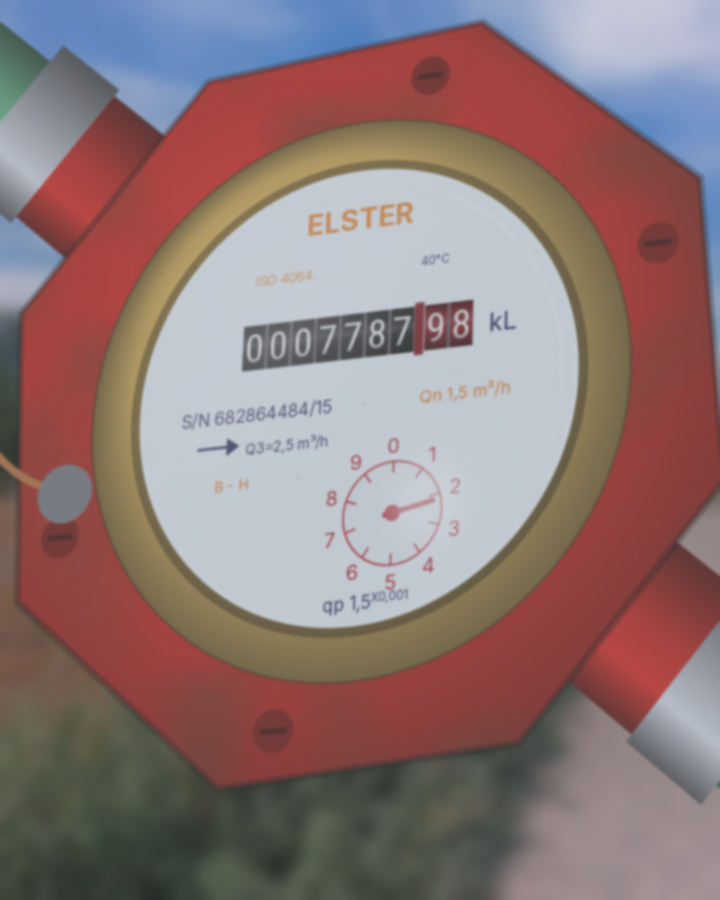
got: 7787.982 kL
